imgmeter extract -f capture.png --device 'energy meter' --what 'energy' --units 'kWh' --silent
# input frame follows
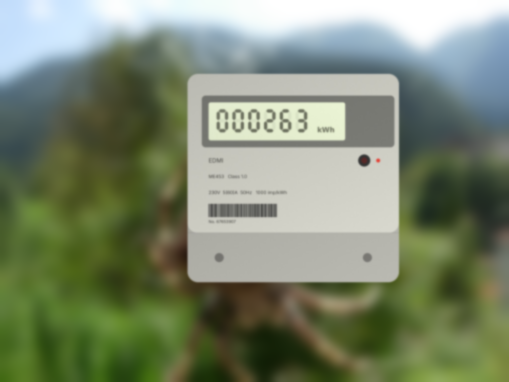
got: 263 kWh
